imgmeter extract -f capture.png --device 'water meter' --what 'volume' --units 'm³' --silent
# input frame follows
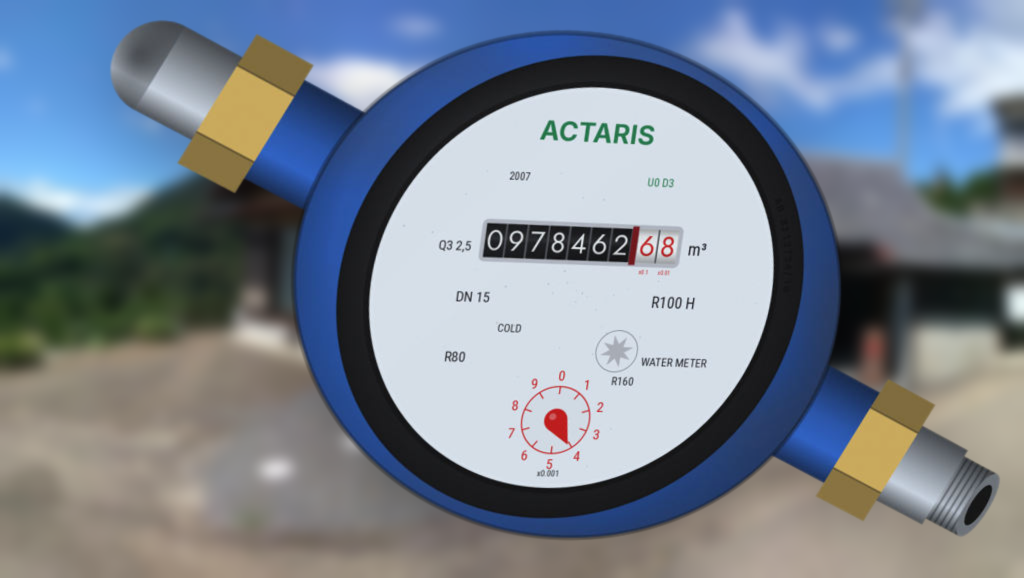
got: 978462.684 m³
